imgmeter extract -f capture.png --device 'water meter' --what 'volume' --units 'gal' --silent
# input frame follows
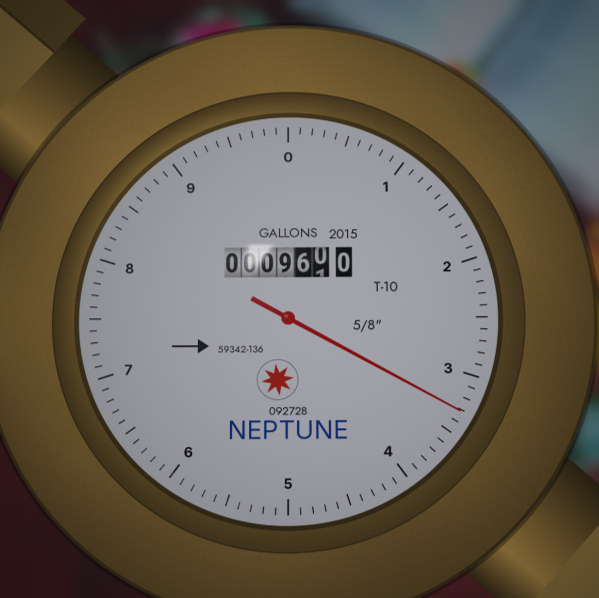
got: 9603.3 gal
